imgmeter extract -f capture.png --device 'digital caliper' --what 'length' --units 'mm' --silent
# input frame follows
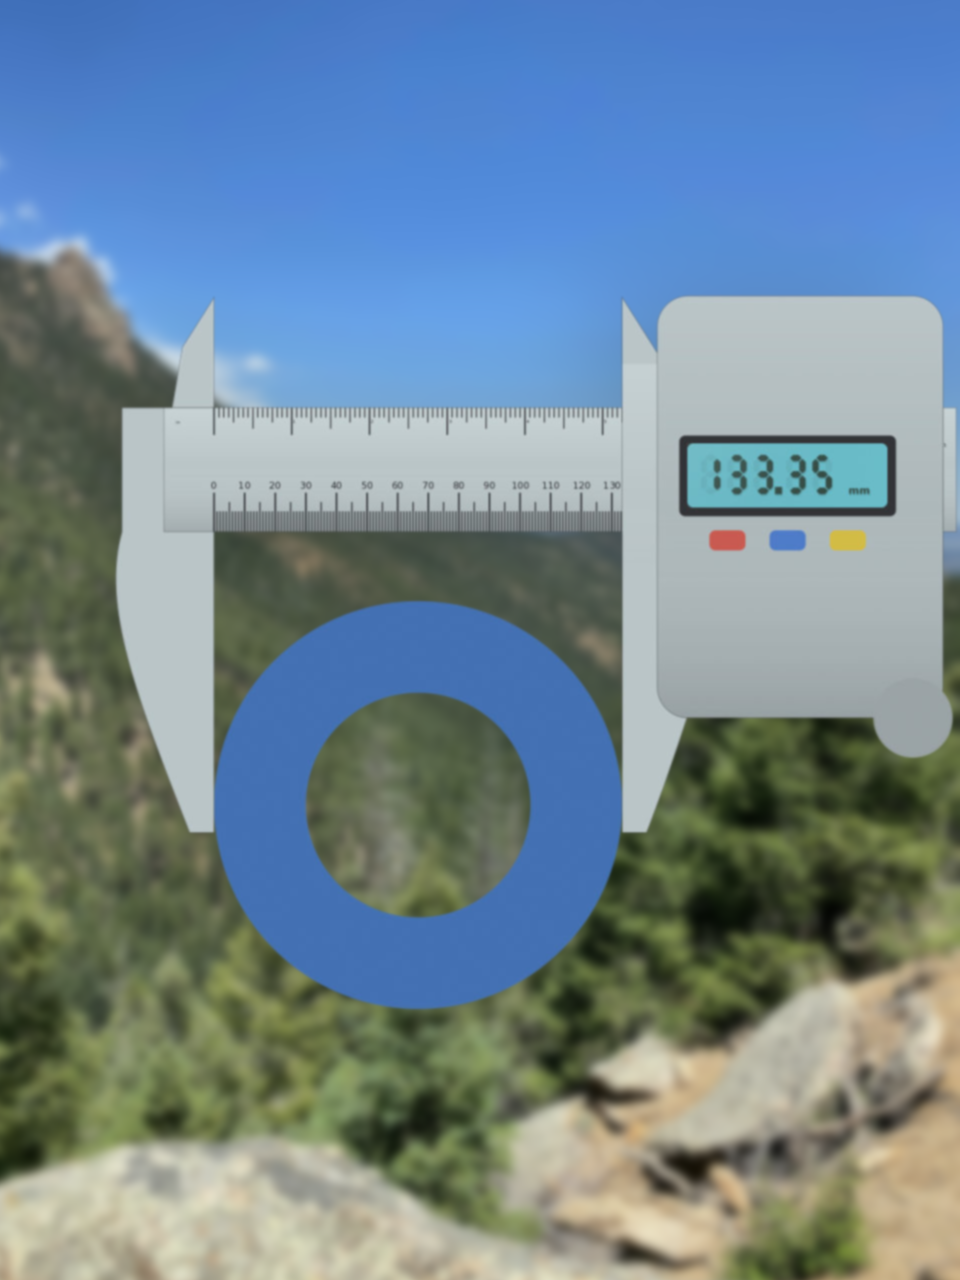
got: 133.35 mm
